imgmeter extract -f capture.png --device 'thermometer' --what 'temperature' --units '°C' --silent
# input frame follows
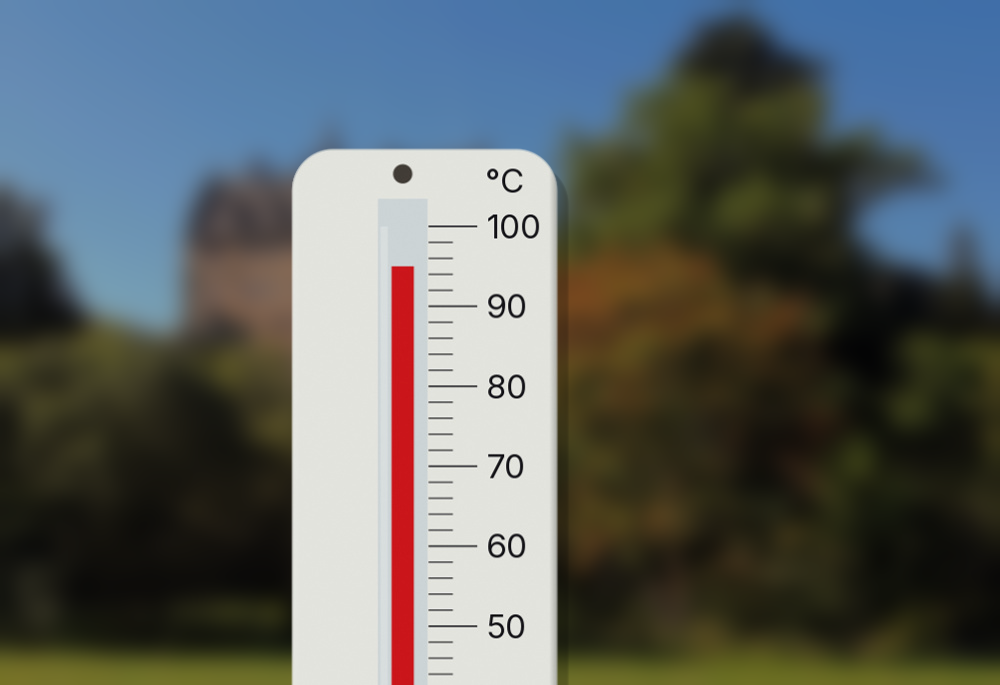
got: 95 °C
